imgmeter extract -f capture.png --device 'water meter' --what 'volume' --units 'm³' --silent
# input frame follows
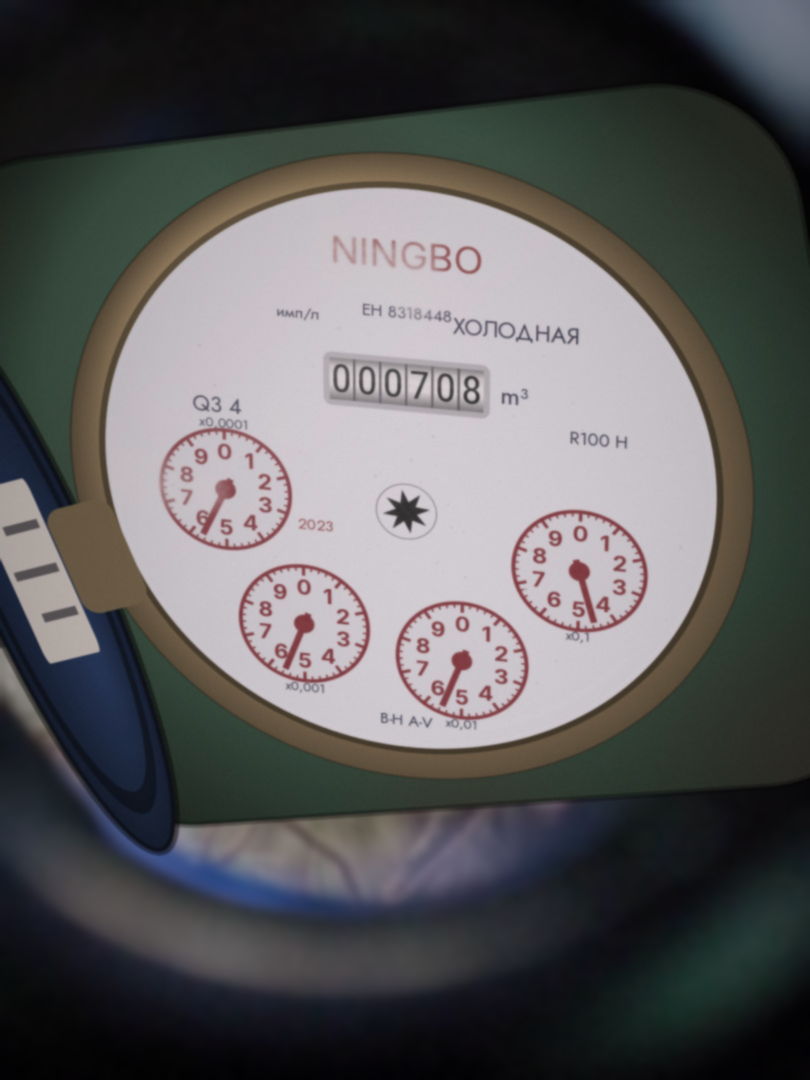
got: 708.4555 m³
